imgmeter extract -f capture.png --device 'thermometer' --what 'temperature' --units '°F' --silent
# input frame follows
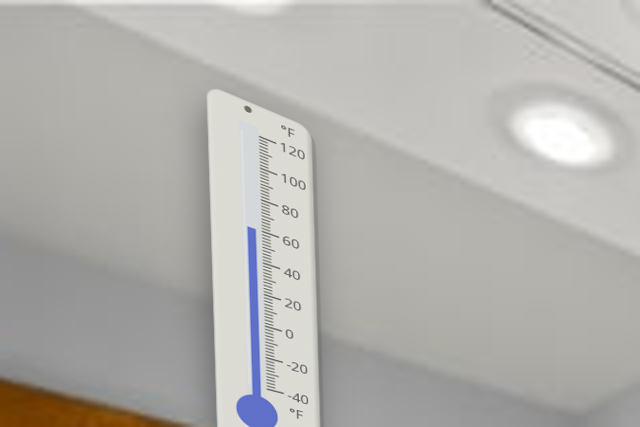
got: 60 °F
